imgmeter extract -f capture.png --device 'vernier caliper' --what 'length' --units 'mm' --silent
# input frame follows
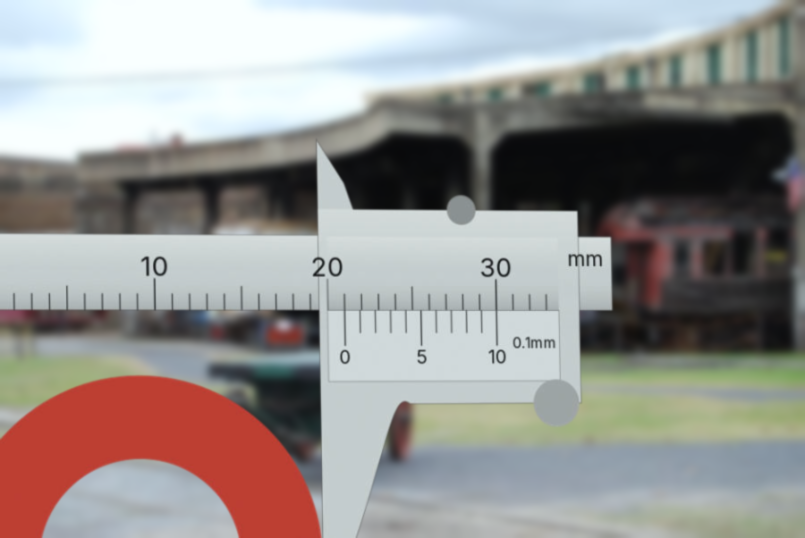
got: 21.0 mm
